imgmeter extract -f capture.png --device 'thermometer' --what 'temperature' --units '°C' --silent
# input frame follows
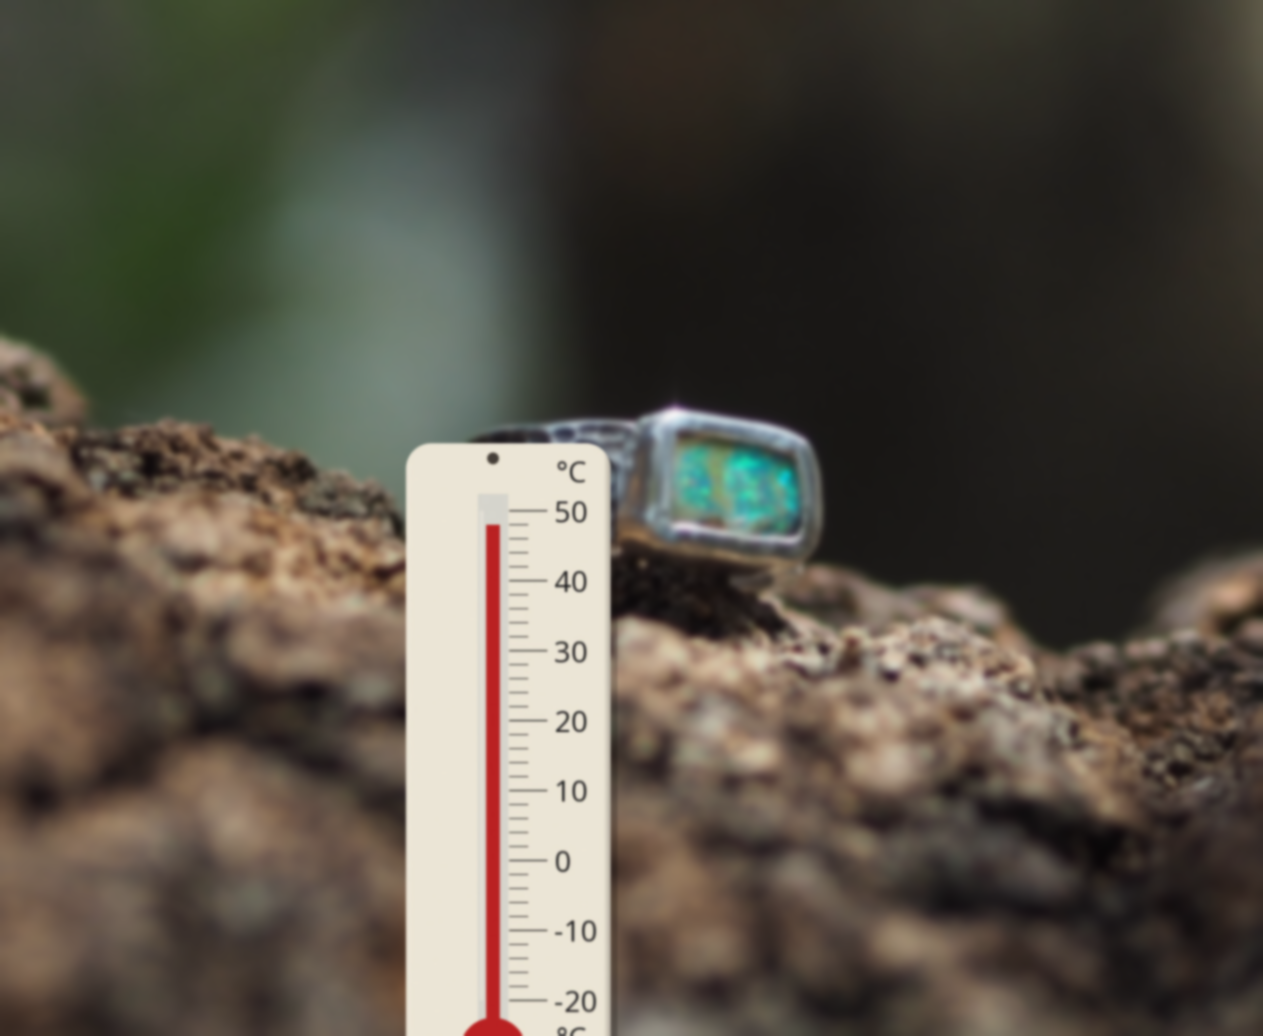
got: 48 °C
